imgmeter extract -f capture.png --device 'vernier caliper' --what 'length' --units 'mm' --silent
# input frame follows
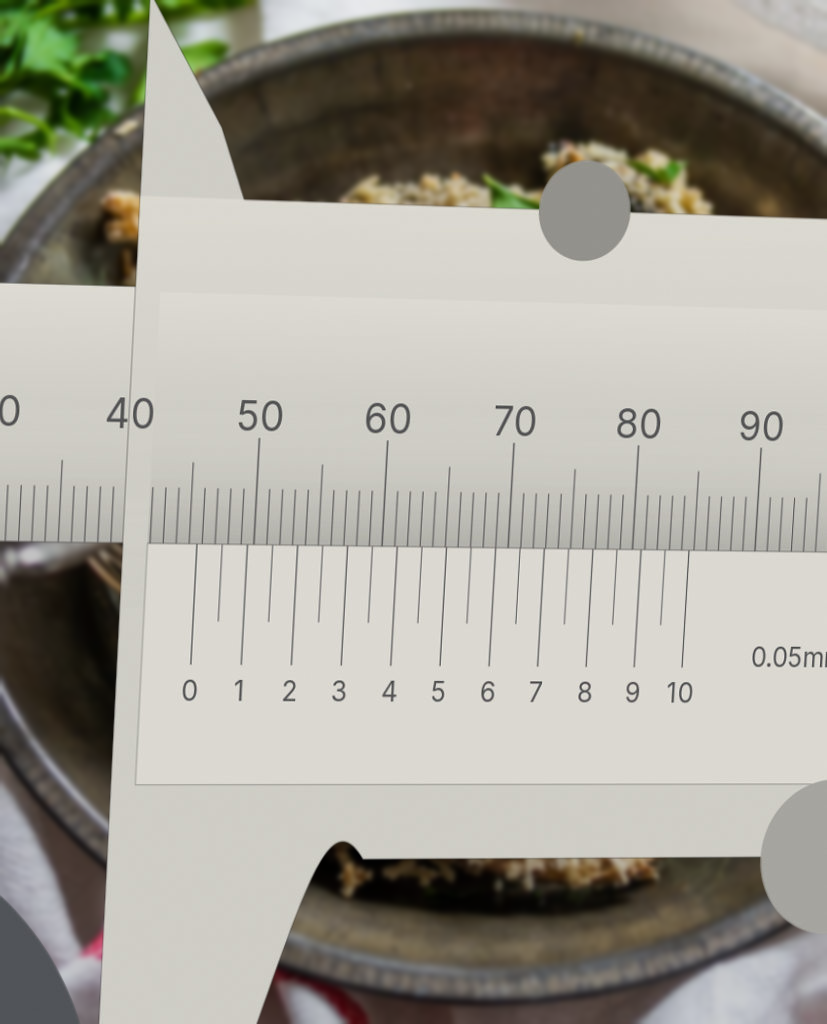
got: 45.6 mm
